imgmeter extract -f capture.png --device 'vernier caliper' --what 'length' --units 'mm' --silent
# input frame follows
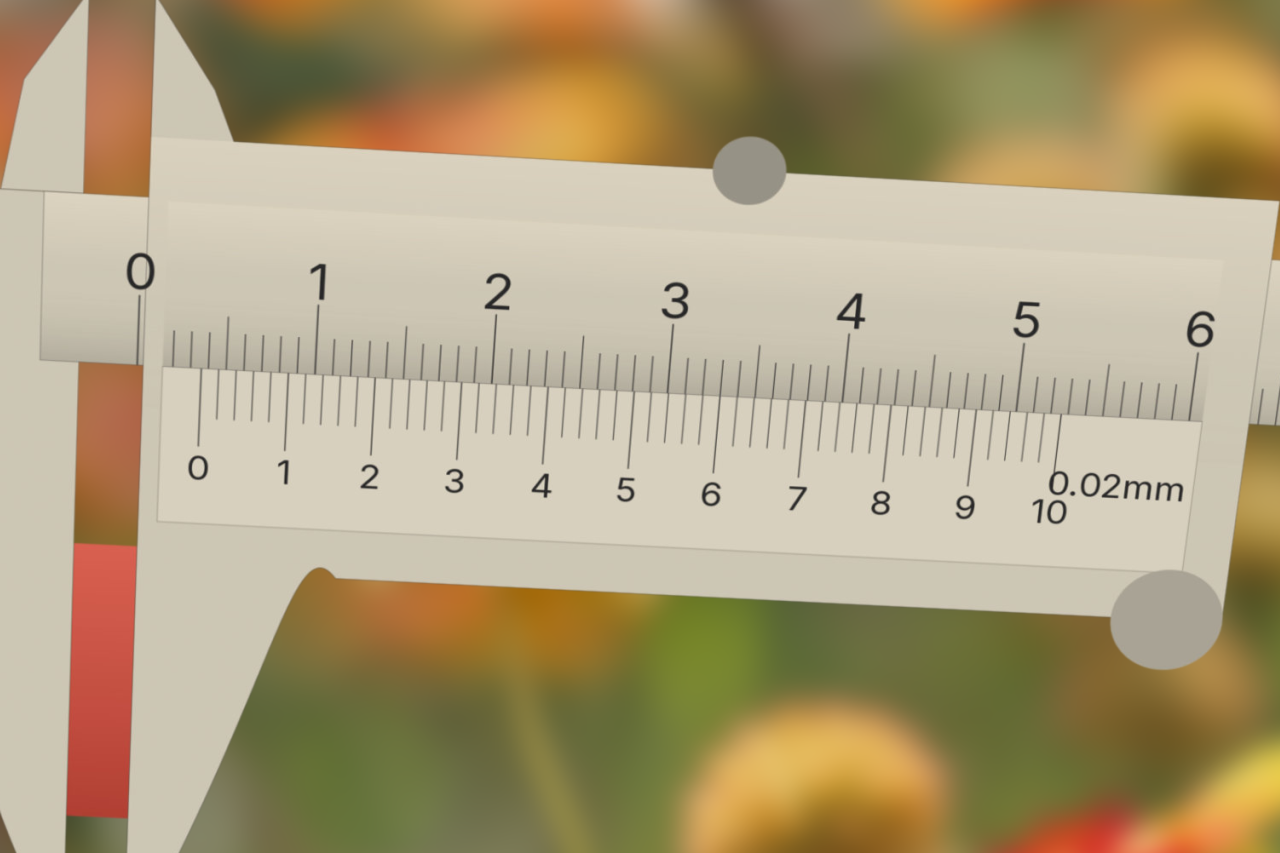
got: 3.6 mm
